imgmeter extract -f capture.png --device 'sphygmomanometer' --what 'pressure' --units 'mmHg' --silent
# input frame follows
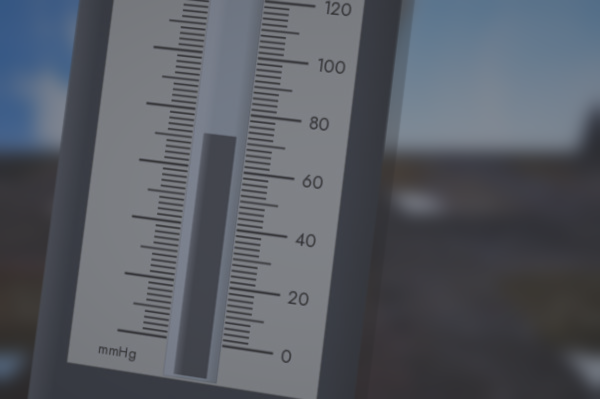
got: 72 mmHg
